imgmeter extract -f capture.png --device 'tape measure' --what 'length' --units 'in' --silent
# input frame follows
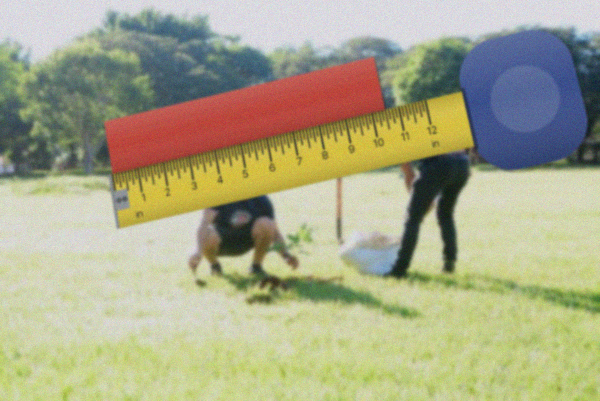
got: 10.5 in
